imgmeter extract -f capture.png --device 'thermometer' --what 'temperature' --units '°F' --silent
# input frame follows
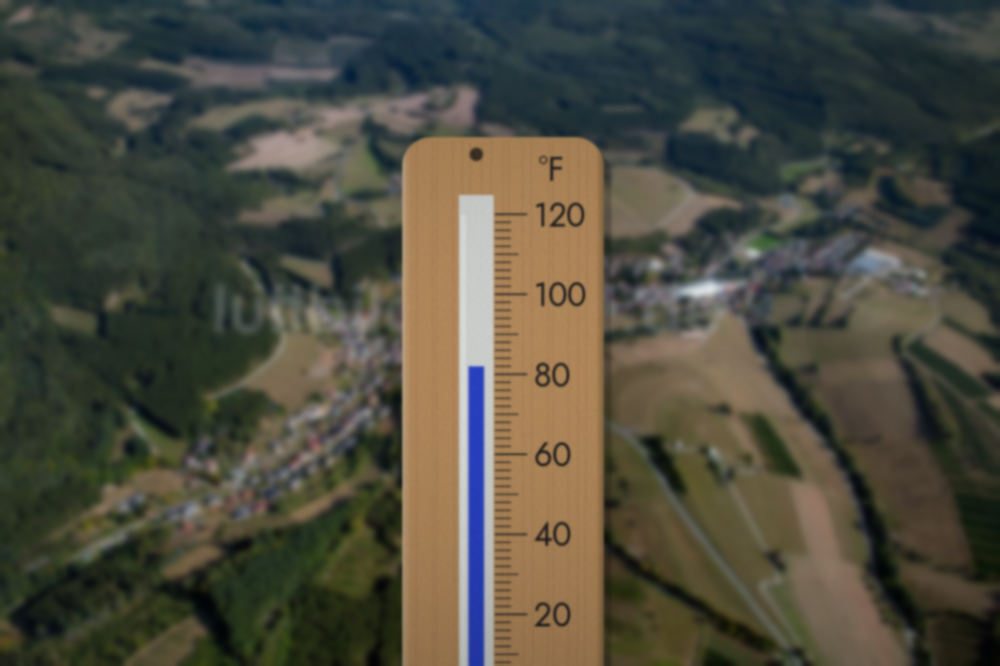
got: 82 °F
